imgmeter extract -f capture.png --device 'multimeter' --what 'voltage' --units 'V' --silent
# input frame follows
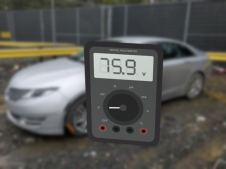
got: 75.9 V
